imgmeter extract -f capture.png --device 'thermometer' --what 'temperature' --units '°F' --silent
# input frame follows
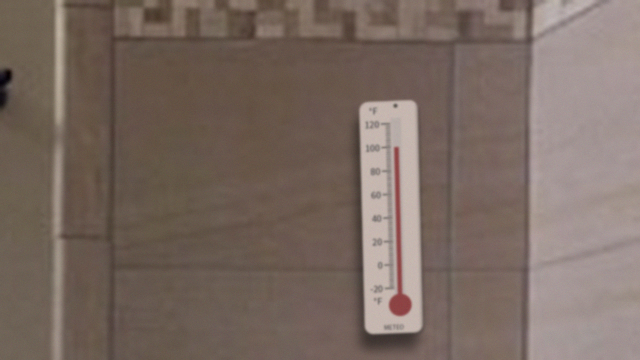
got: 100 °F
